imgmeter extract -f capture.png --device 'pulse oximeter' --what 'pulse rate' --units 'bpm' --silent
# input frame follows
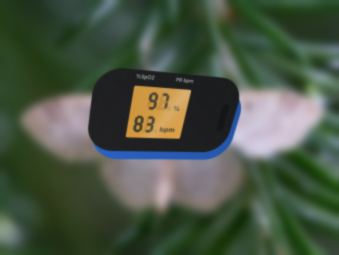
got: 83 bpm
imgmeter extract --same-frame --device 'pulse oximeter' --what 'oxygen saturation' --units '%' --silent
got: 97 %
